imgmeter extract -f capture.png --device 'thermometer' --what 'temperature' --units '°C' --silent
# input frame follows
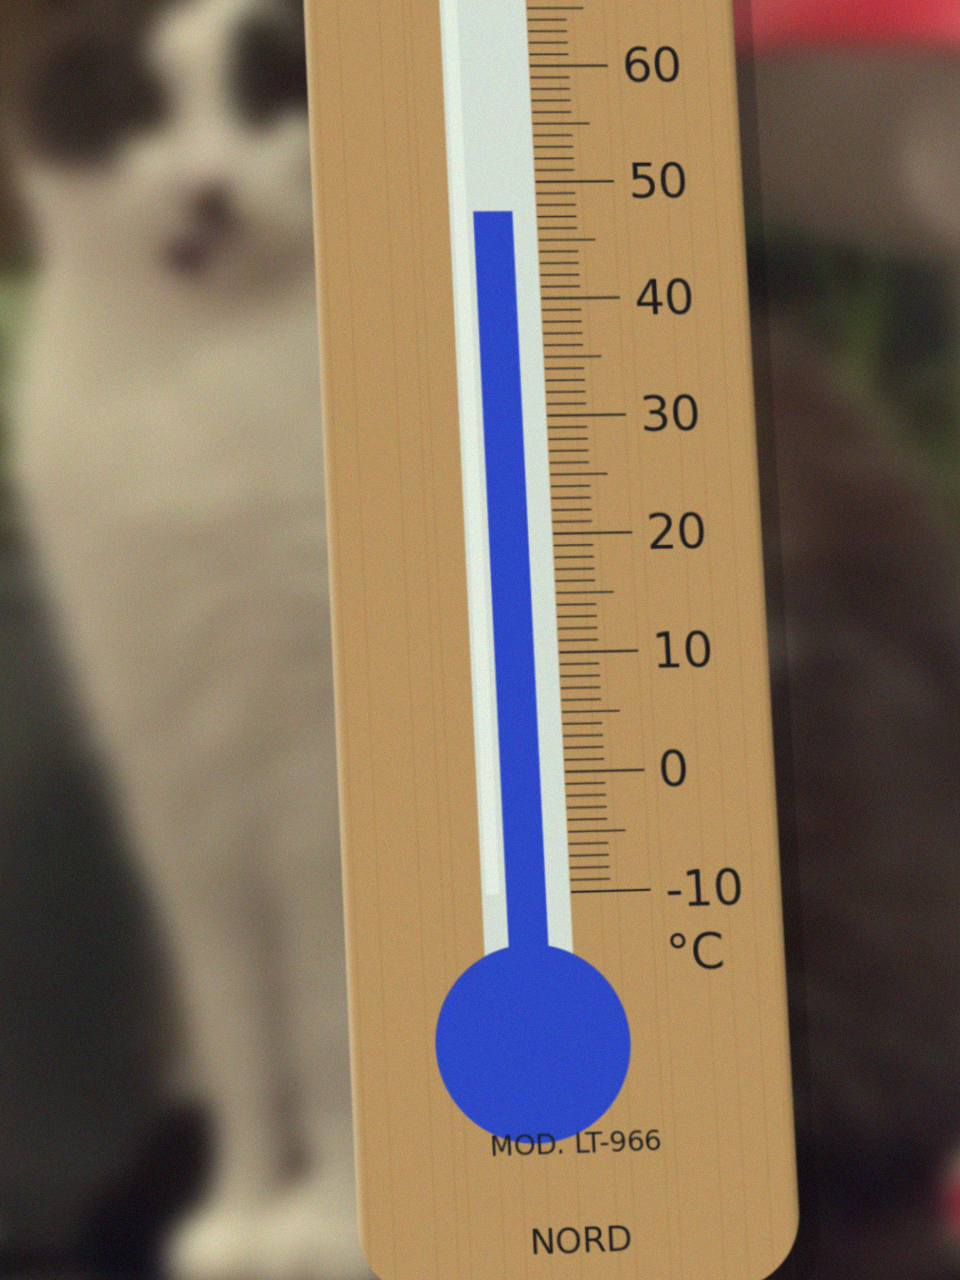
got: 47.5 °C
